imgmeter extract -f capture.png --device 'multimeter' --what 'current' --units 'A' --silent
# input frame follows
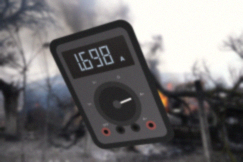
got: 1.698 A
